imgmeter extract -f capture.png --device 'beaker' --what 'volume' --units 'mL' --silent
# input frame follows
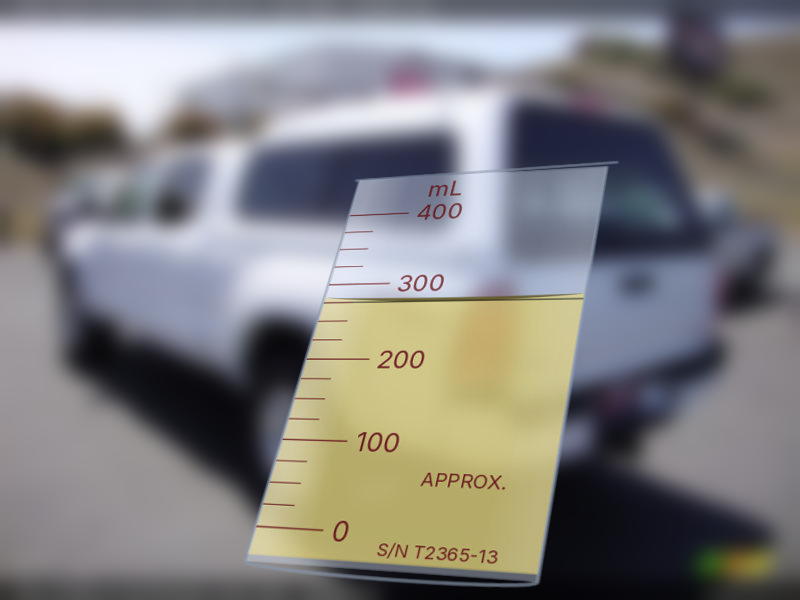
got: 275 mL
